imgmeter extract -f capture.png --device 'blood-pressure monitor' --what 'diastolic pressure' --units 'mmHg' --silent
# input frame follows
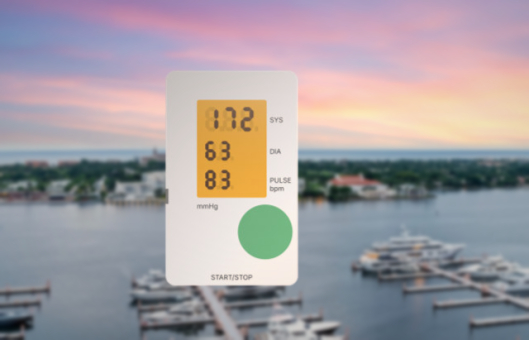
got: 63 mmHg
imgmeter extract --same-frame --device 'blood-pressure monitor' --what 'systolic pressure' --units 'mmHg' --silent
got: 172 mmHg
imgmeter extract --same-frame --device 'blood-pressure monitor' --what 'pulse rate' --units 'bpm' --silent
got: 83 bpm
